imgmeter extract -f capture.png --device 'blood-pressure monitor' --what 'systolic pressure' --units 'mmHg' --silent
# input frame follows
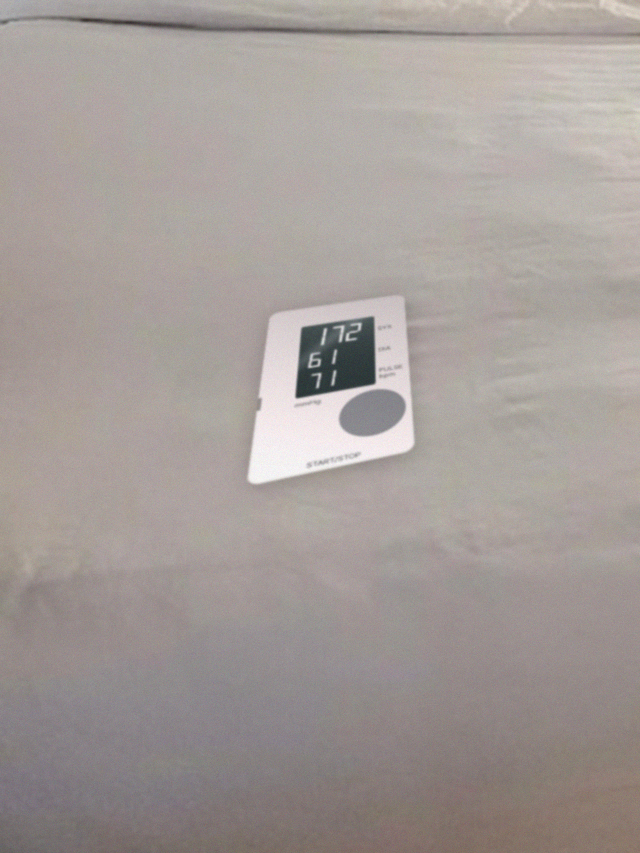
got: 172 mmHg
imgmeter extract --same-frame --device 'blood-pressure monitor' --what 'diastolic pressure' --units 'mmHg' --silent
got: 61 mmHg
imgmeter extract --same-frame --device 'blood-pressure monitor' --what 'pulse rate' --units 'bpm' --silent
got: 71 bpm
